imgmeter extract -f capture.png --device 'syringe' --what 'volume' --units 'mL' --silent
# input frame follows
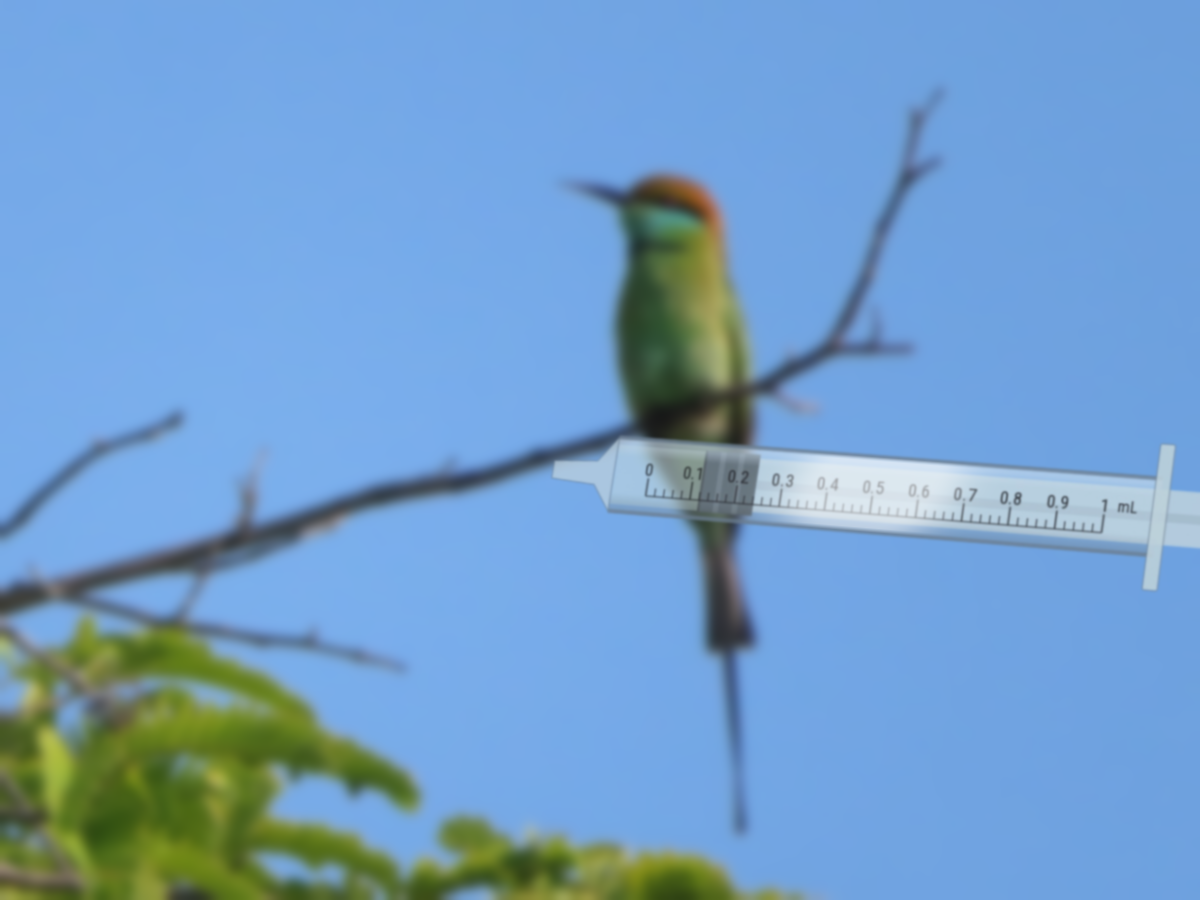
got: 0.12 mL
